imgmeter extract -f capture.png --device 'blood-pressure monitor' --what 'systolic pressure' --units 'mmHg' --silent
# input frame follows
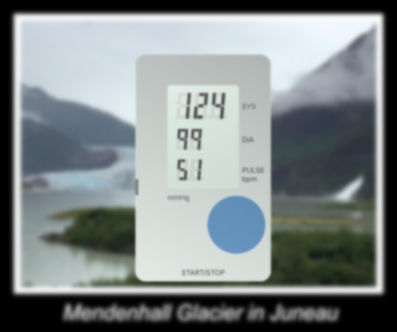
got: 124 mmHg
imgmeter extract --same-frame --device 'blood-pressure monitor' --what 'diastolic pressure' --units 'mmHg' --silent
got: 99 mmHg
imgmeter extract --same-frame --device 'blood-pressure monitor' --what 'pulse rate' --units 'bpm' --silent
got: 51 bpm
